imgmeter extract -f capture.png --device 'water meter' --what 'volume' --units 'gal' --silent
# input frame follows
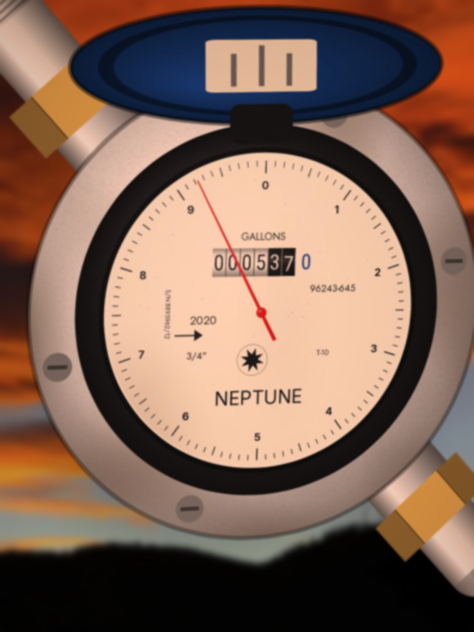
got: 5369.2 gal
